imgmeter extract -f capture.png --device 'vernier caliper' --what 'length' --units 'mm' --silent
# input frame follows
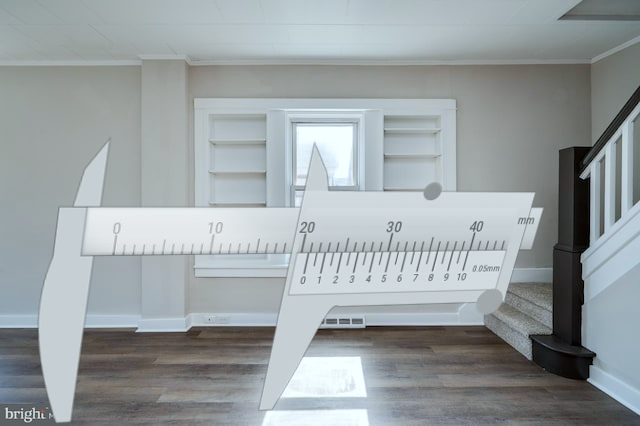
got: 20.8 mm
